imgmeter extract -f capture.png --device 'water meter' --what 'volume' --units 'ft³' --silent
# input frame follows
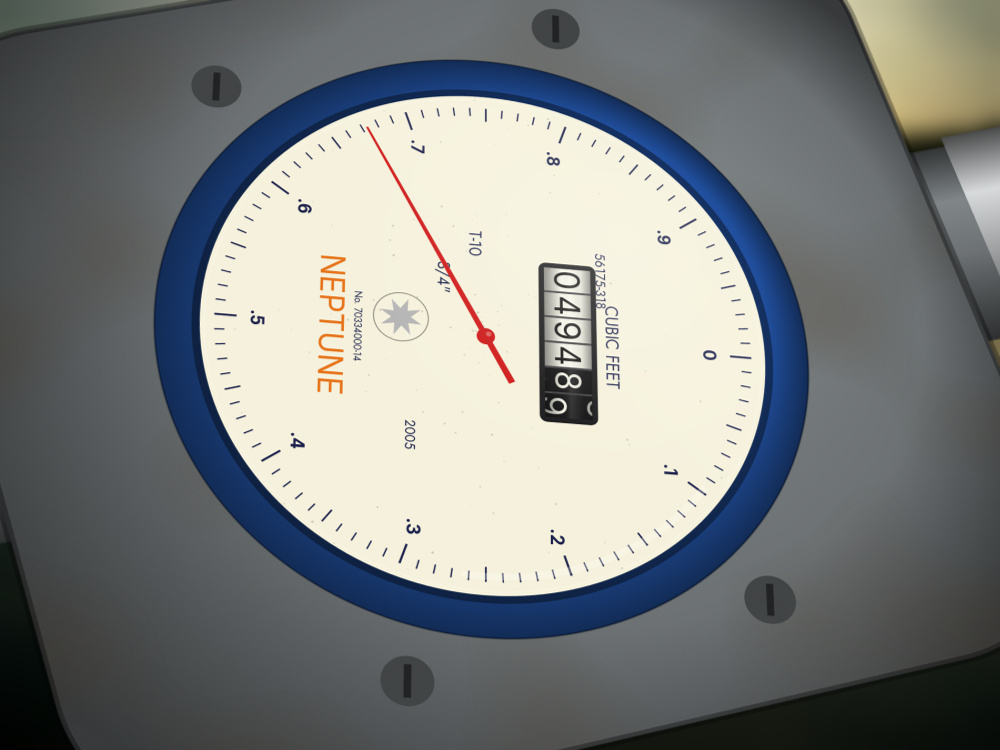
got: 49488.67 ft³
